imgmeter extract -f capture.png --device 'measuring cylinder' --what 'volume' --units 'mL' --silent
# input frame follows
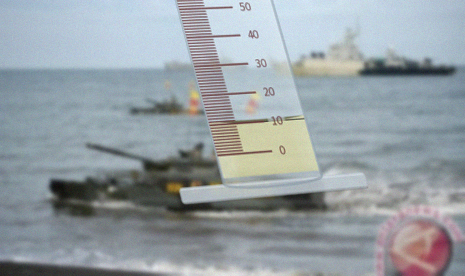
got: 10 mL
